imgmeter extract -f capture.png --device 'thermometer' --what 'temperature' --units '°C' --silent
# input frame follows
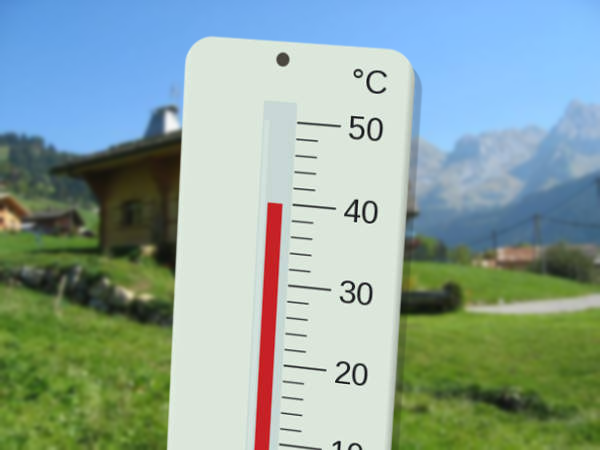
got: 40 °C
